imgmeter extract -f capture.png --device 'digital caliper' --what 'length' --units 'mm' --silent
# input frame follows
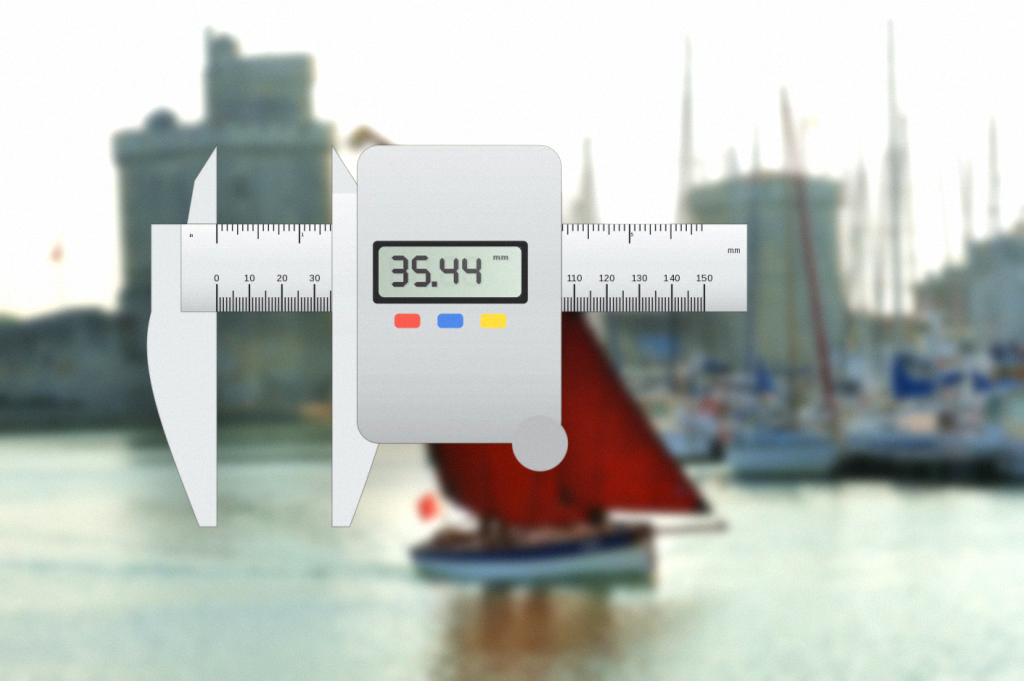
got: 35.44 mm
